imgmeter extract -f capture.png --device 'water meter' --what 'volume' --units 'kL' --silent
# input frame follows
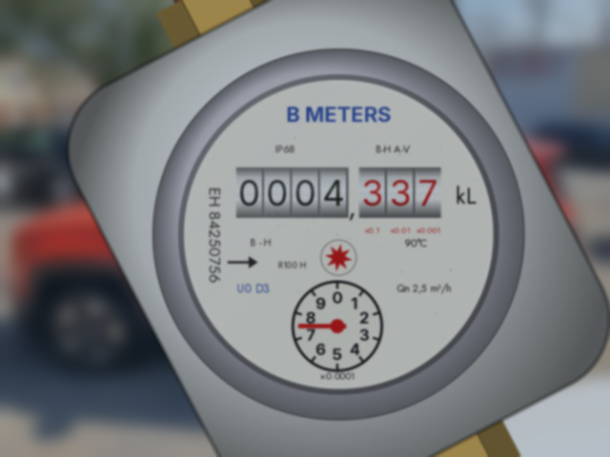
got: 4.3377 kL
